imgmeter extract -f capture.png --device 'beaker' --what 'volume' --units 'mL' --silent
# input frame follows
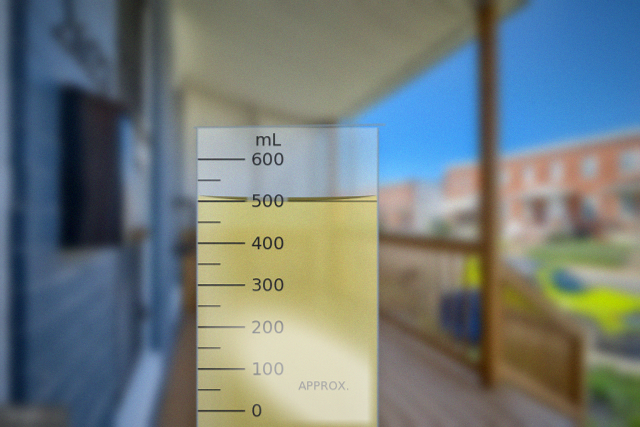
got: 500 mL
